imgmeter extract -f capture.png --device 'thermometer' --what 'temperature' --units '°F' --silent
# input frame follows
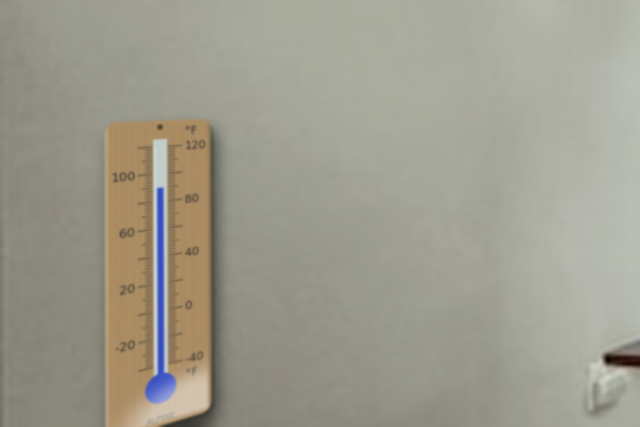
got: 90 °F
